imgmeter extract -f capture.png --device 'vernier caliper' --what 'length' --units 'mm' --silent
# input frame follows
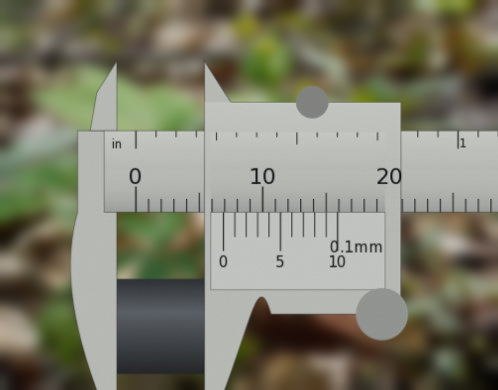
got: 6.9 mm
